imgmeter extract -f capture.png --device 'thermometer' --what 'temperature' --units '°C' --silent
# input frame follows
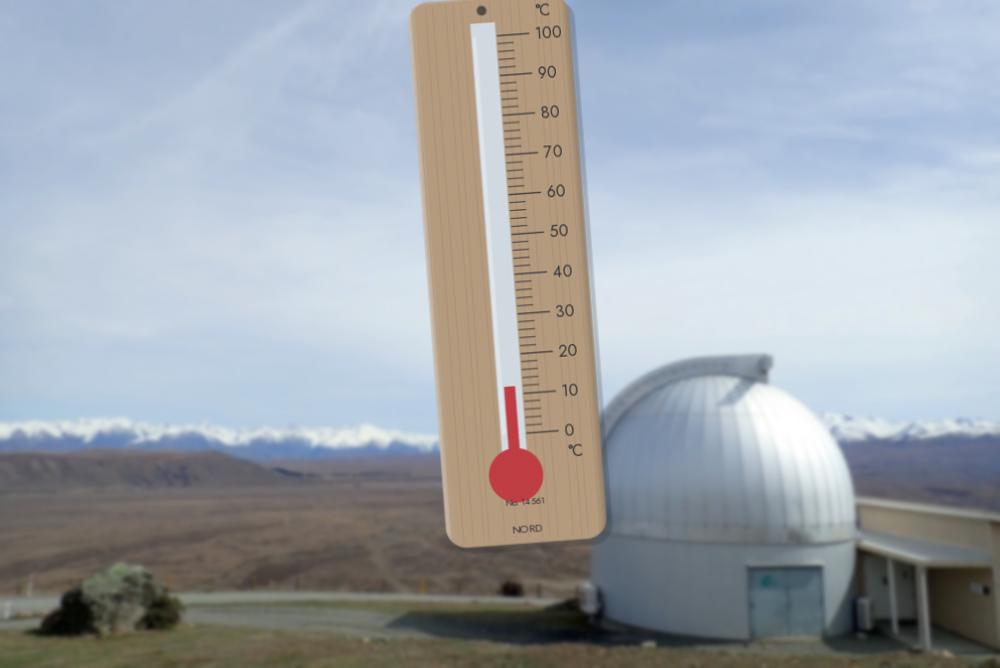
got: 12 °C
